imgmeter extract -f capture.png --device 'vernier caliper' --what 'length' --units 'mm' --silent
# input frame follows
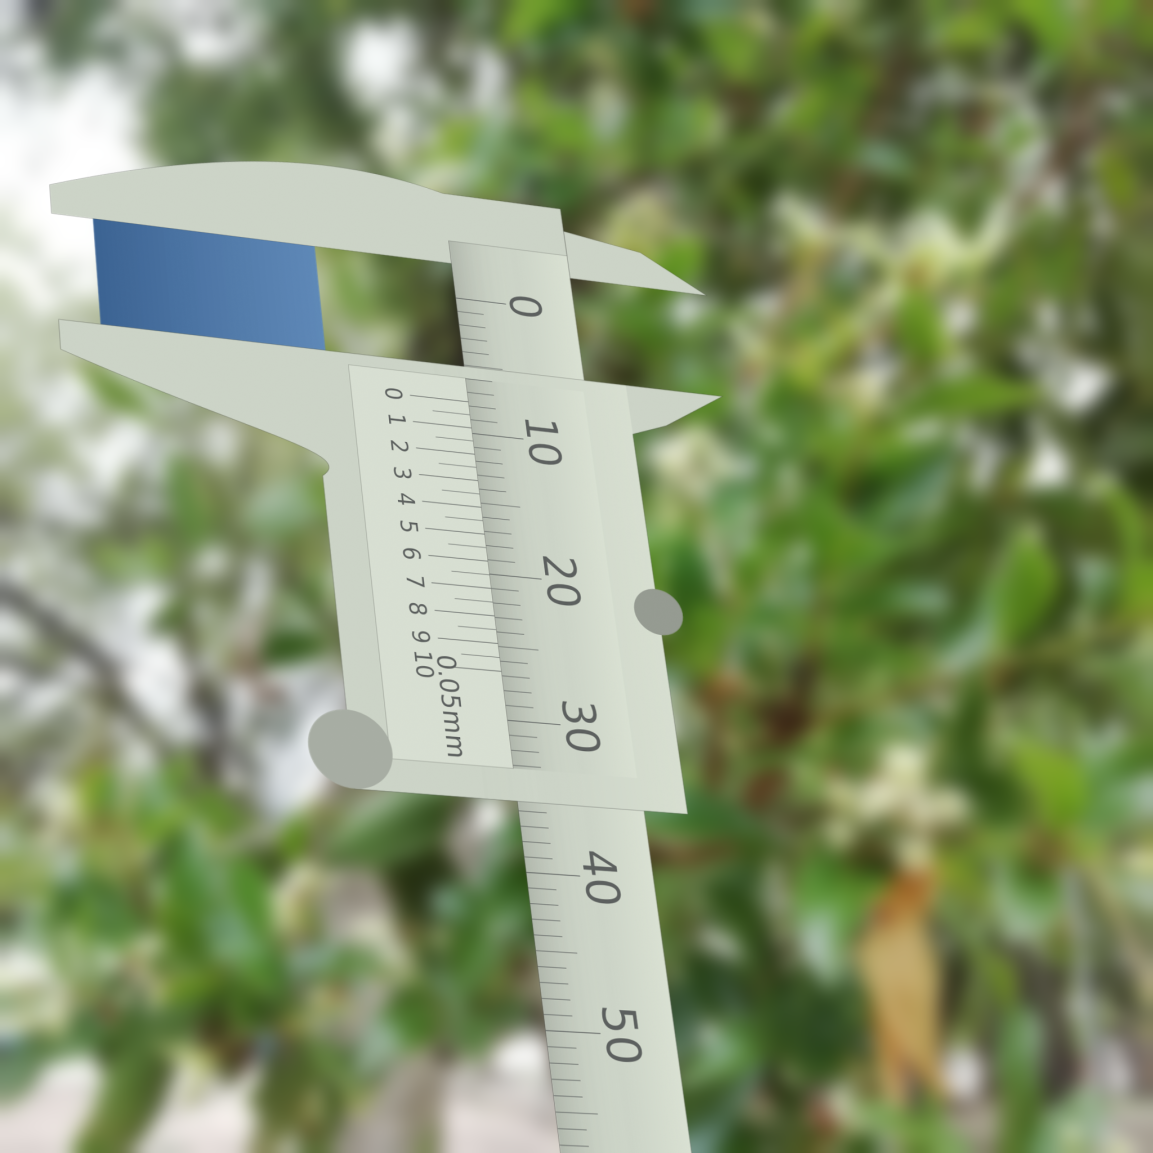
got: 7.7 mm
